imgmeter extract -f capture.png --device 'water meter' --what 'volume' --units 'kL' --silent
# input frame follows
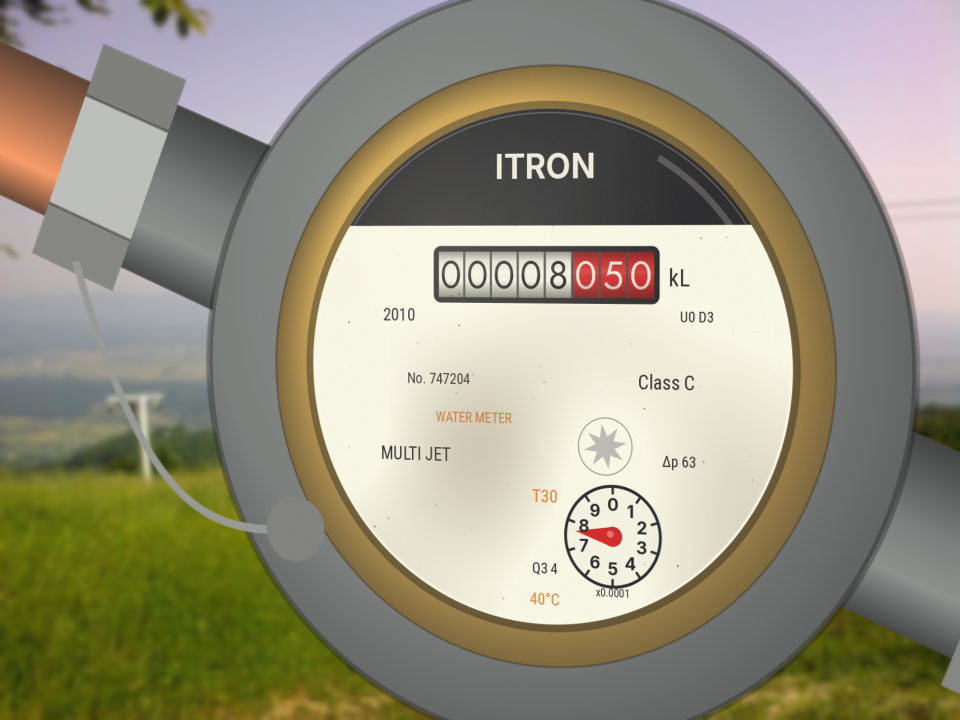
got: 8.0507 kL
